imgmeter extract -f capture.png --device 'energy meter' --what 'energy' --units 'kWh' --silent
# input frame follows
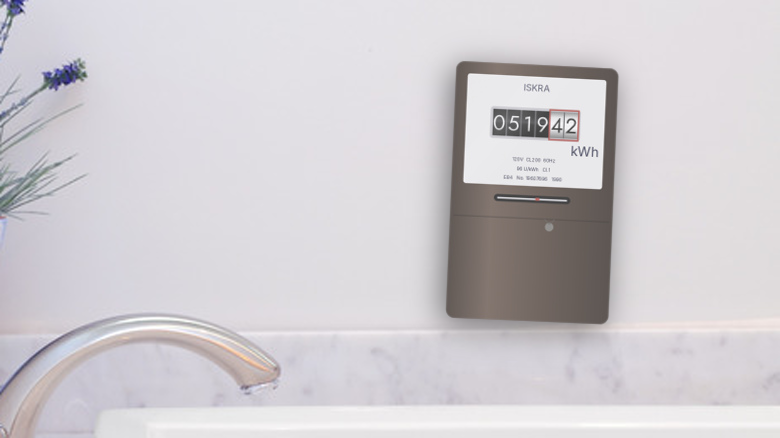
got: 519.42 kWh
